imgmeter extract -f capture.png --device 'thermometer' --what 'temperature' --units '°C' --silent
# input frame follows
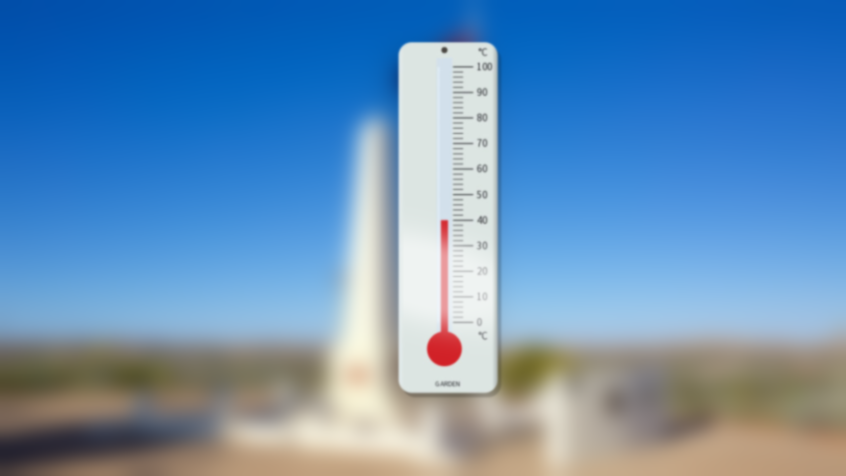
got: 40 °C
